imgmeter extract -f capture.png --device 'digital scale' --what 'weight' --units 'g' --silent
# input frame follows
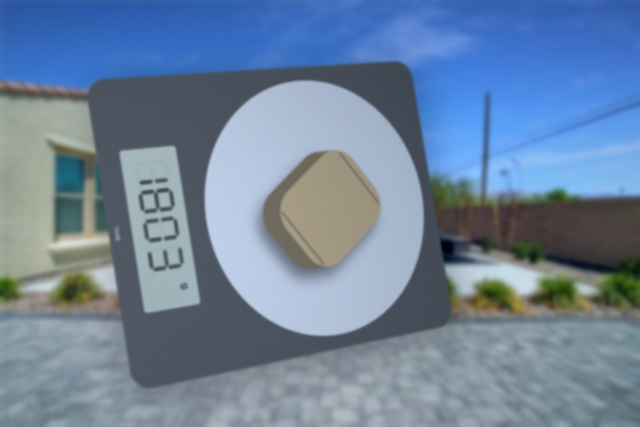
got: 1803 g
